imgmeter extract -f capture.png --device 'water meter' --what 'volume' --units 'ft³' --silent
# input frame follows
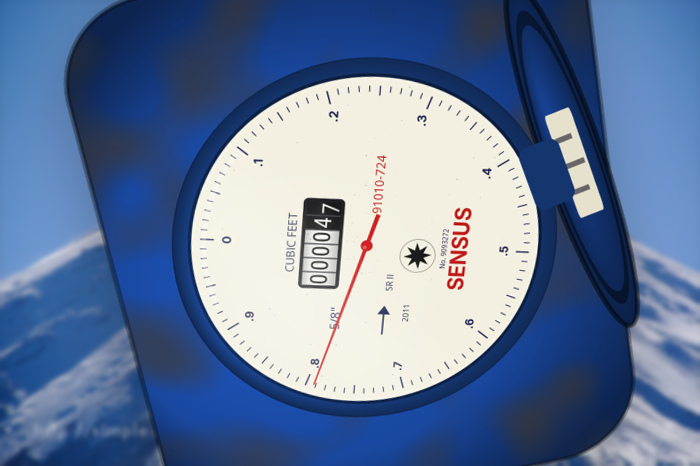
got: 46.79 ft³
